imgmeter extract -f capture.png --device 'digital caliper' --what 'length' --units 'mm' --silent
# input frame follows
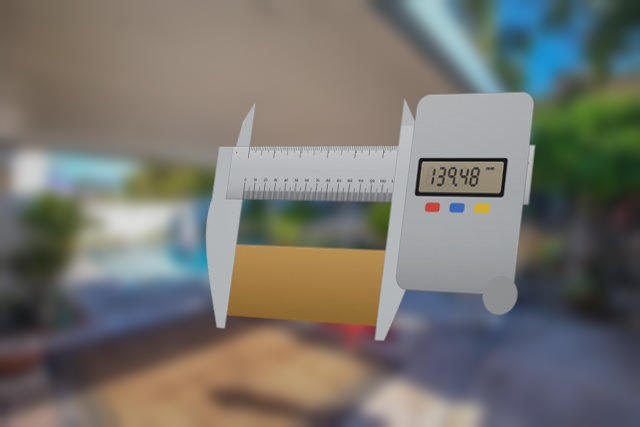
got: 139.48 mm
